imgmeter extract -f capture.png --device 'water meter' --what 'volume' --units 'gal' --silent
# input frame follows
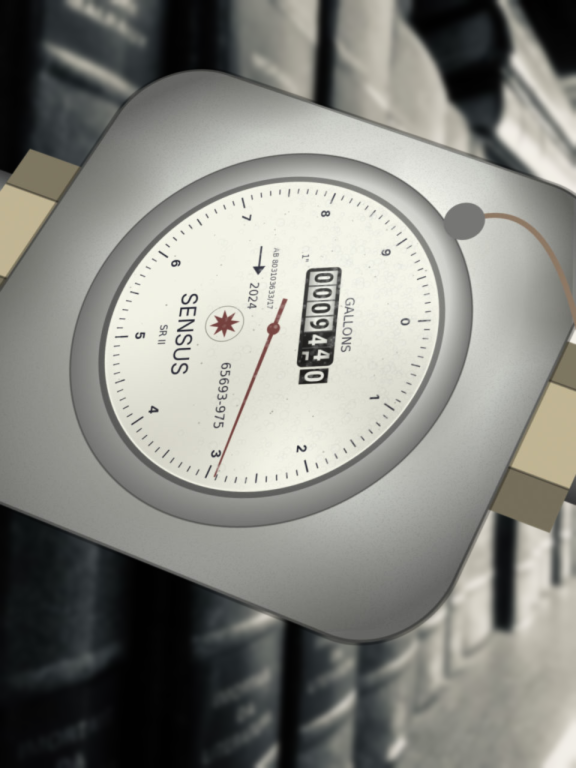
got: 9442.9 gal
